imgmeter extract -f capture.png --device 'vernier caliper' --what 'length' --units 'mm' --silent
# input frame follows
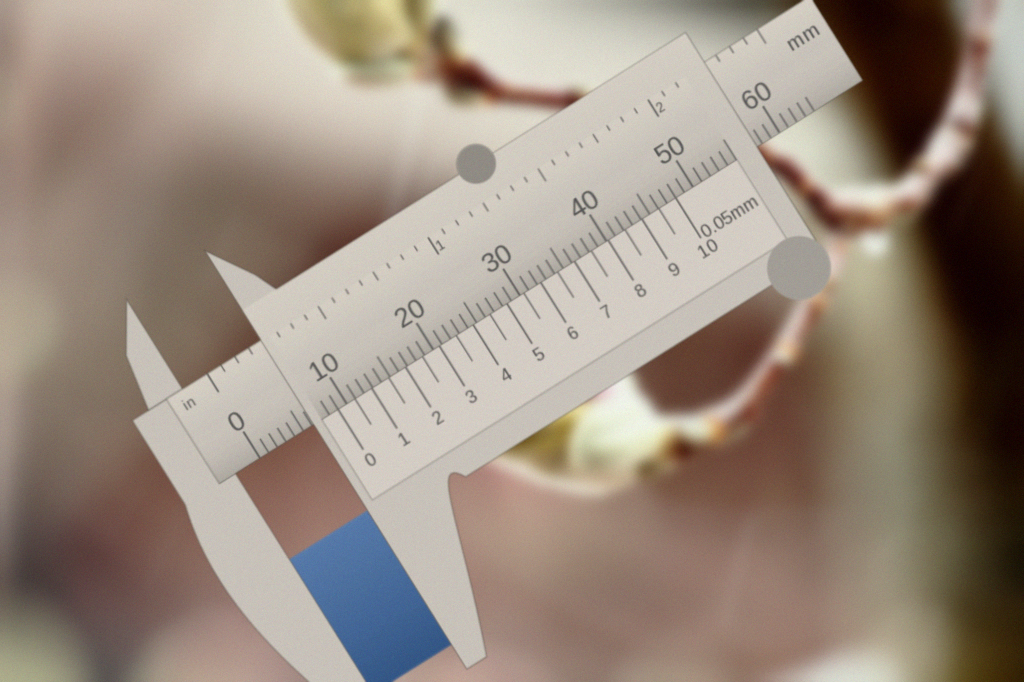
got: 9.0 mm
